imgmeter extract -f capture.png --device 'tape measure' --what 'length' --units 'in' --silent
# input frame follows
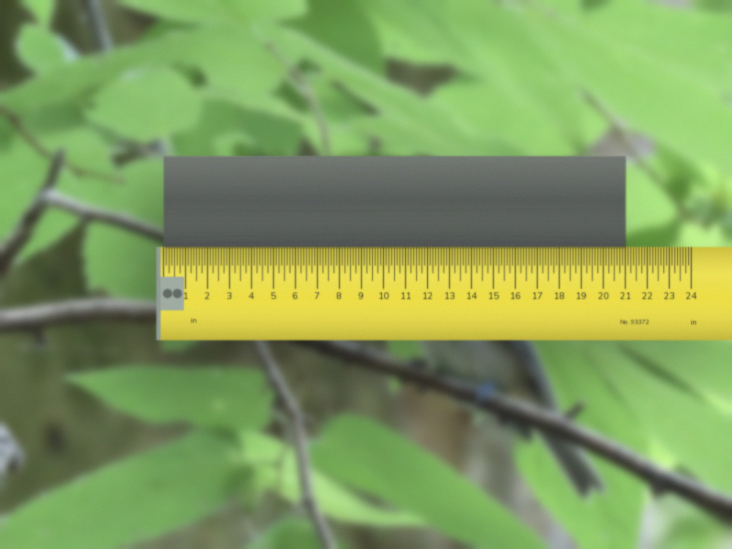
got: 21 in
